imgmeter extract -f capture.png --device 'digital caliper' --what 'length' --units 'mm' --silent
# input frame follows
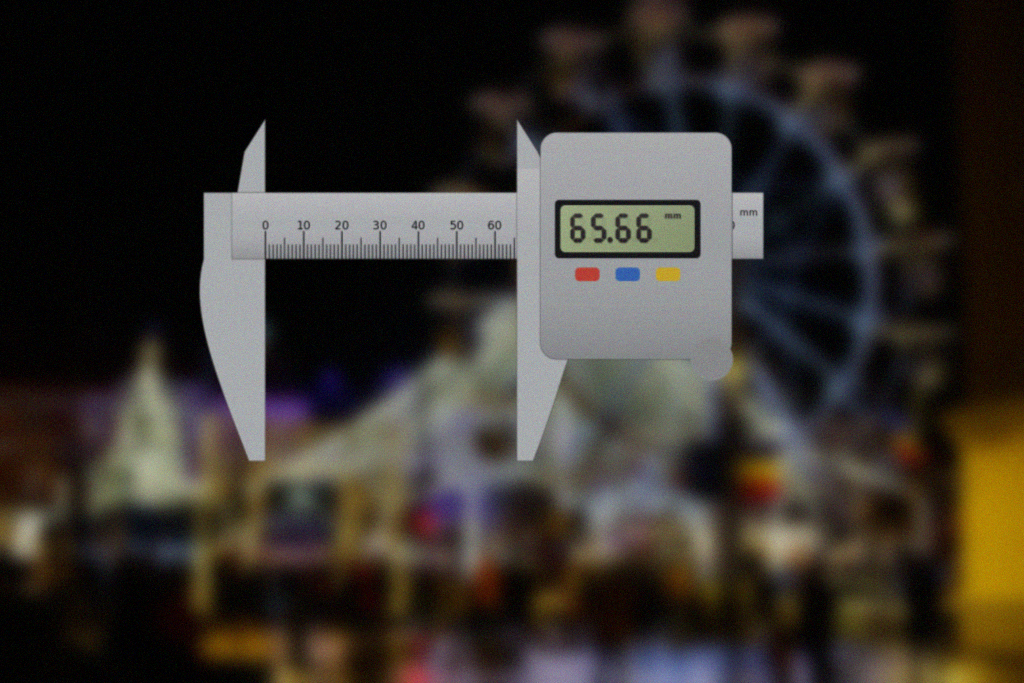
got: 65.66 mm
